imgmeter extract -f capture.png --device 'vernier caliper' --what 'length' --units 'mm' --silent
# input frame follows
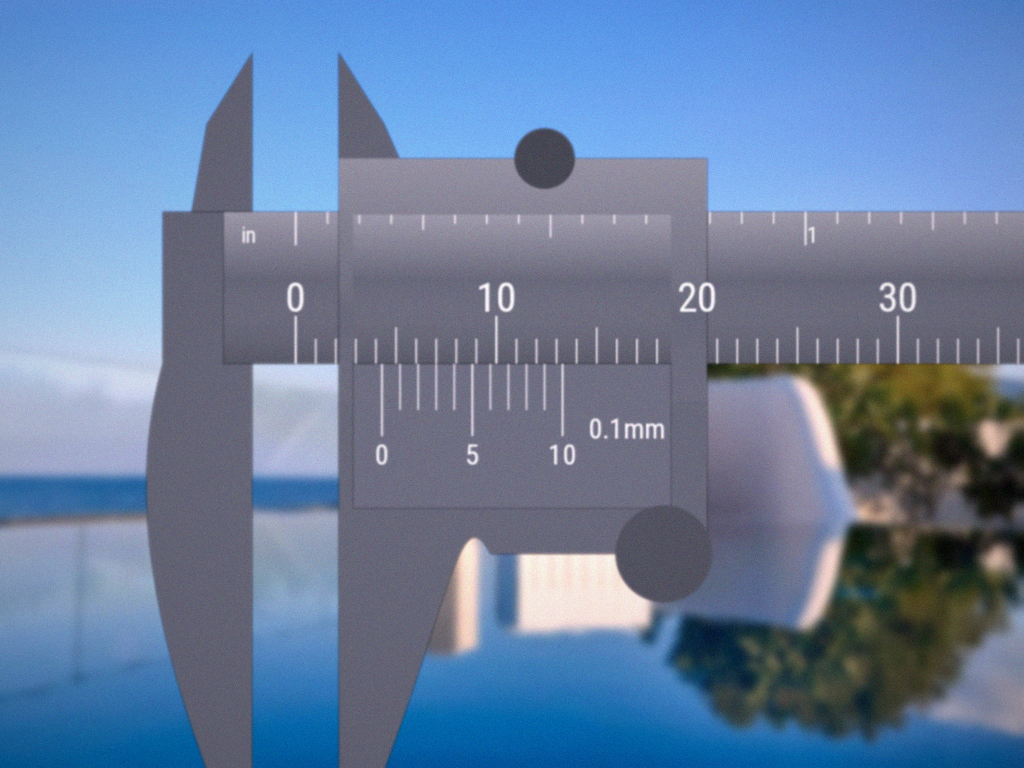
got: 4.3 mm
